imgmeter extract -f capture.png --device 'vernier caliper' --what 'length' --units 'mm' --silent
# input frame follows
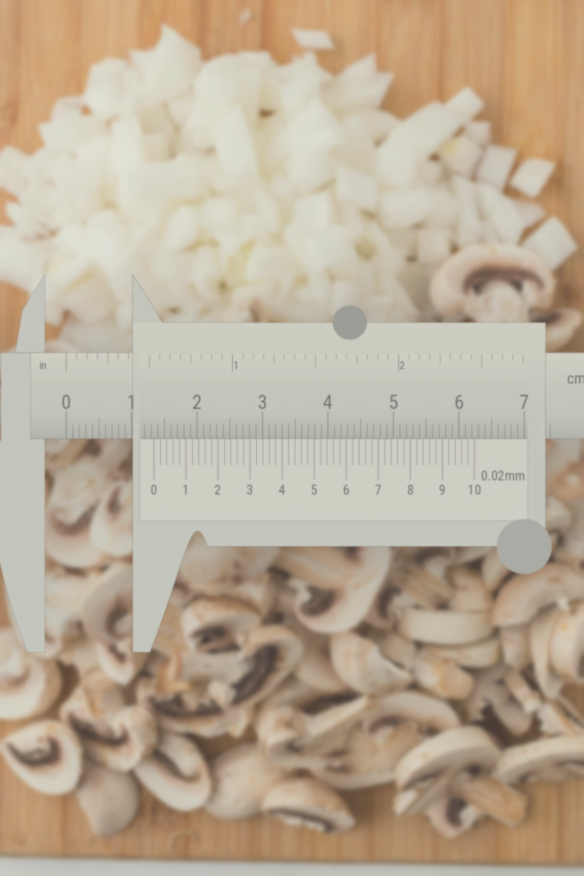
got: 13.4 mm
